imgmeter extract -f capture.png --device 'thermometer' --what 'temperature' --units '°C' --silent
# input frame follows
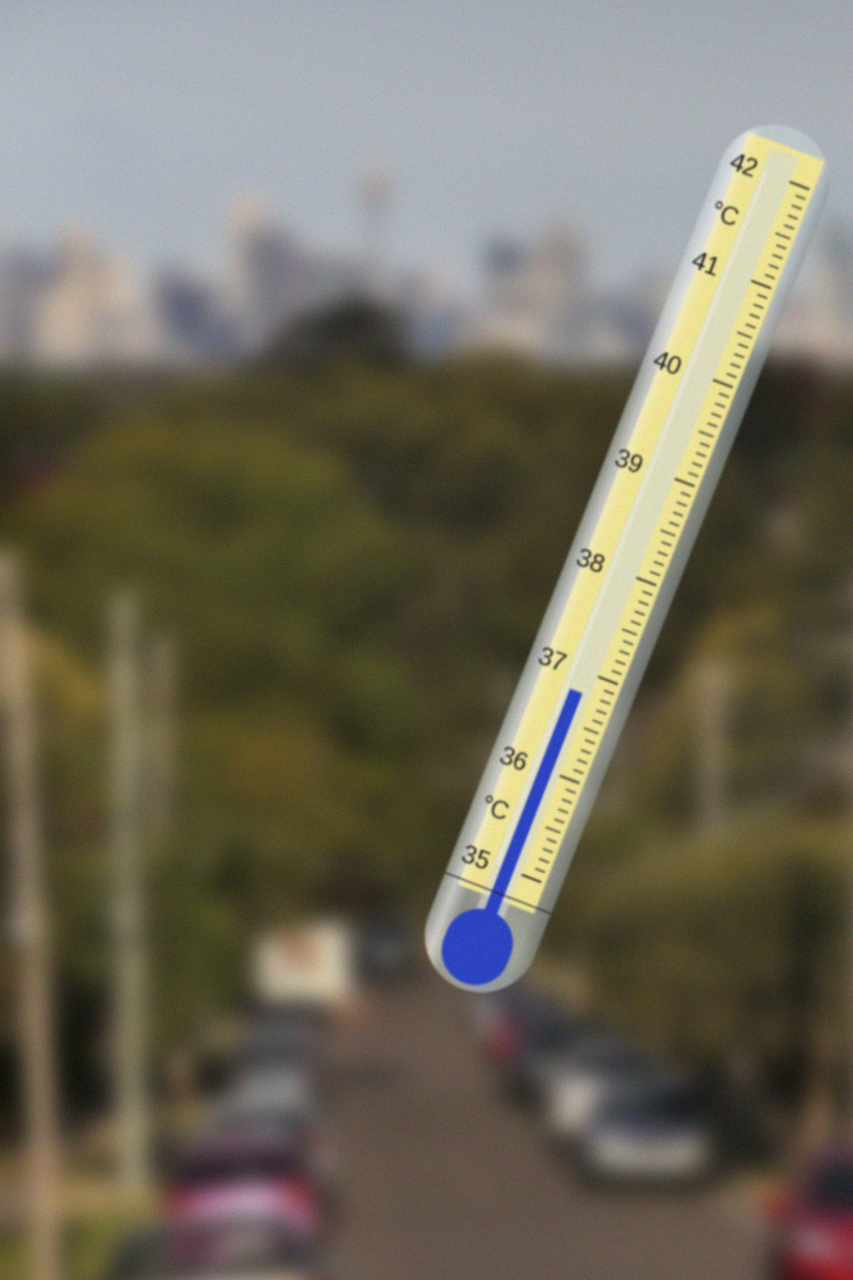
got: 36.8 °C
